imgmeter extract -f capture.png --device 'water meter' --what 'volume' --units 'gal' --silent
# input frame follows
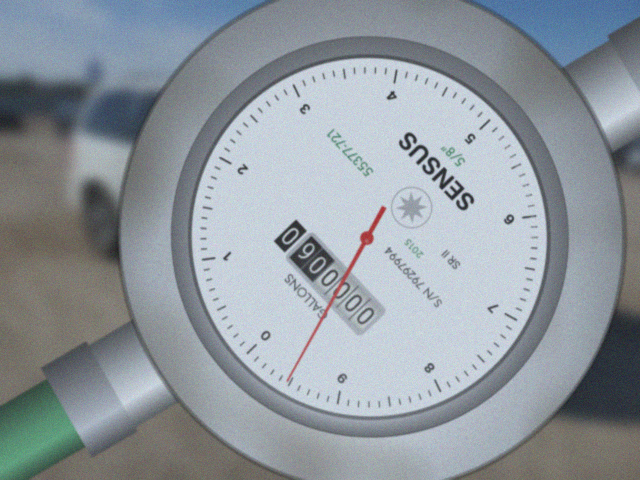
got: 59.5 gal
